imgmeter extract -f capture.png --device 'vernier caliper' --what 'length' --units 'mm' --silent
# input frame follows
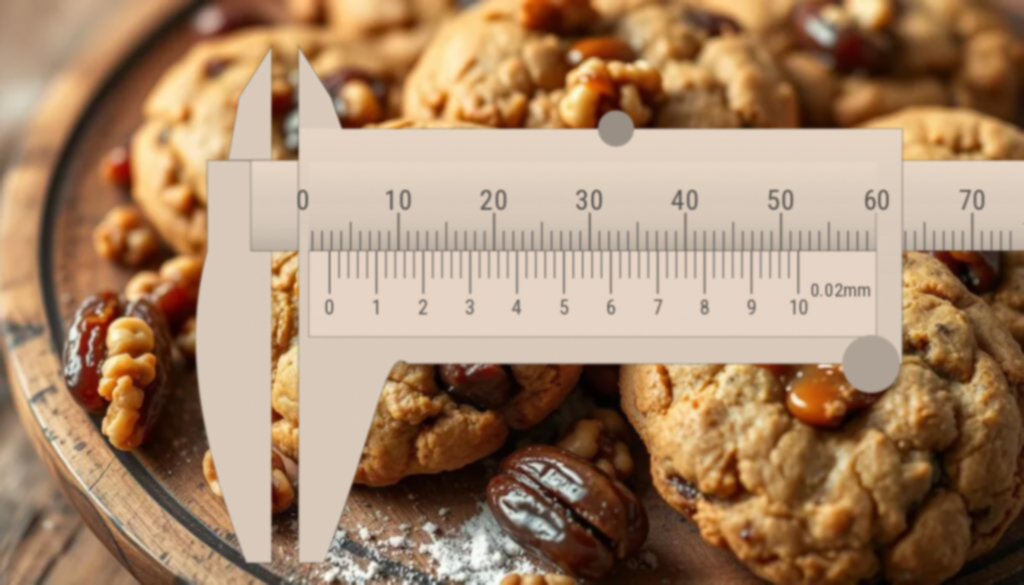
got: 2.8 mm
